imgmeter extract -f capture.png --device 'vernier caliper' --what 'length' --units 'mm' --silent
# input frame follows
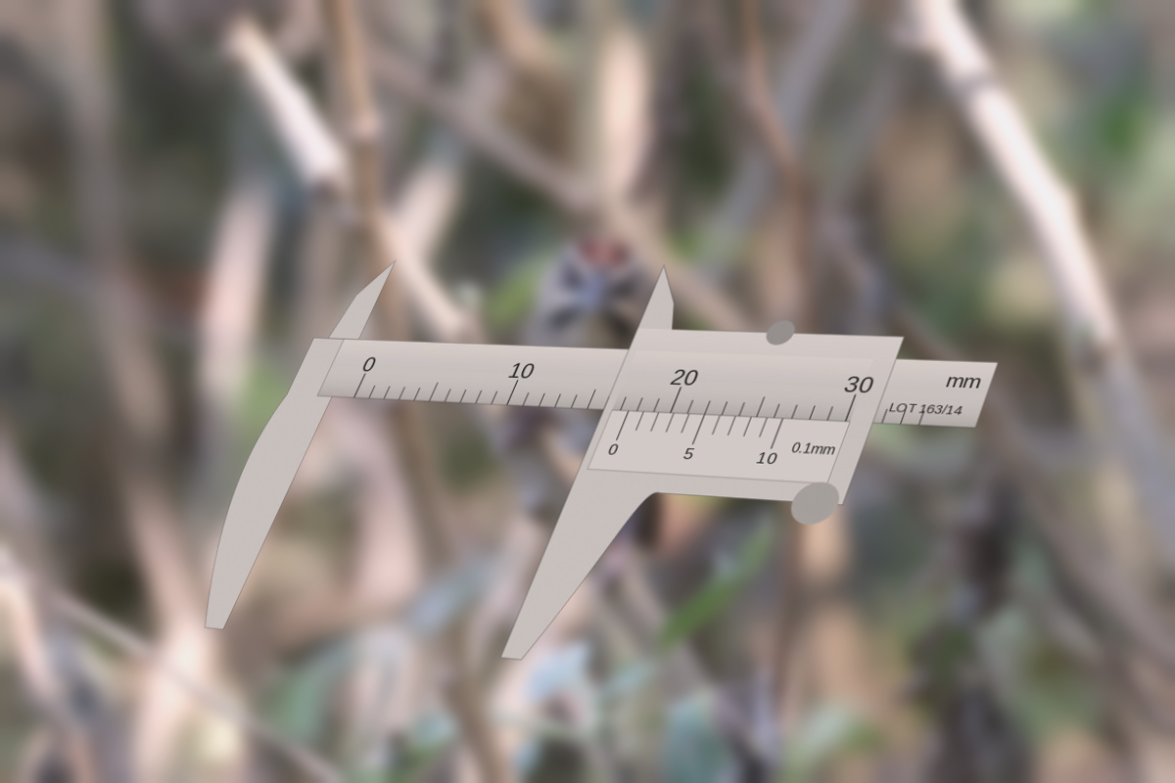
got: 17.5 mm
